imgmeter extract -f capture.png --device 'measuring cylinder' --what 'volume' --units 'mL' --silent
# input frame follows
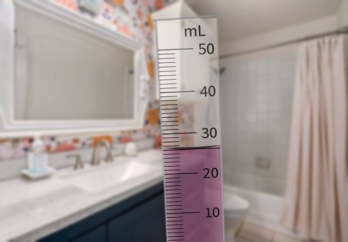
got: 26 mL
